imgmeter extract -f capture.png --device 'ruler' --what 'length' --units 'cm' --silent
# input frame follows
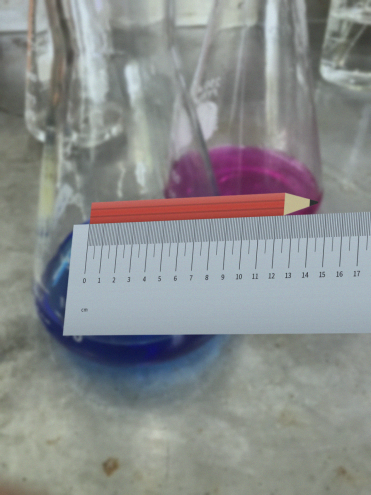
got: 14.5 cm
